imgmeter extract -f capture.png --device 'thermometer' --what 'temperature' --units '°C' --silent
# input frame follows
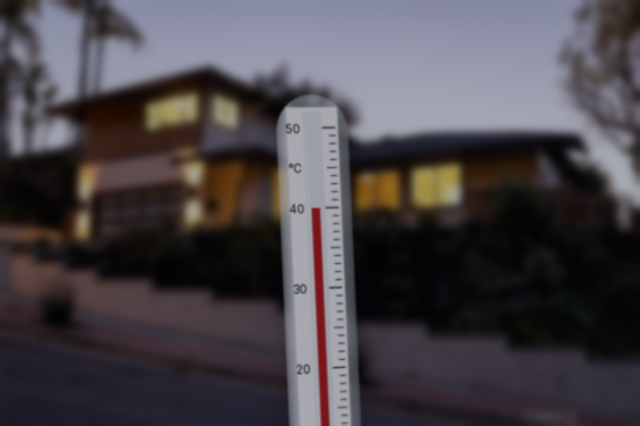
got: 40 °C
